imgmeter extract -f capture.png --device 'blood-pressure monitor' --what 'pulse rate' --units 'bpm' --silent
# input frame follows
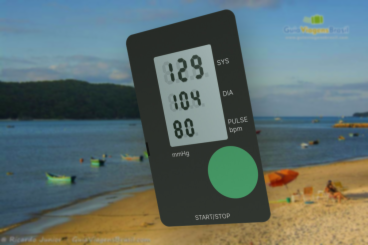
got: 80 bpm
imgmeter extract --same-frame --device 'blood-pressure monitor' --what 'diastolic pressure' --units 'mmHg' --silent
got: 104 mmHg
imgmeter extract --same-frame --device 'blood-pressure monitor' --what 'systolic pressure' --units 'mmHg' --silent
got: 129 mmHg
